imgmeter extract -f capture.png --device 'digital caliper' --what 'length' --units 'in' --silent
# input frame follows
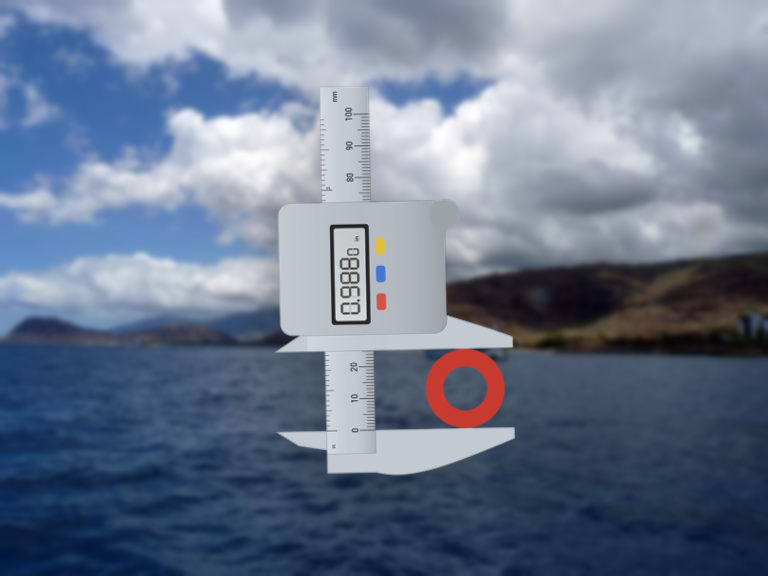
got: 0.9880 in
